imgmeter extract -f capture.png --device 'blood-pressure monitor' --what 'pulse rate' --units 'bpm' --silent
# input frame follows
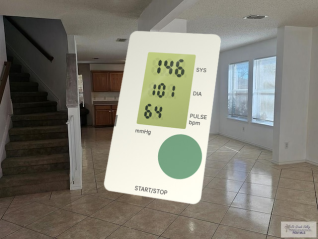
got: 64 bpm
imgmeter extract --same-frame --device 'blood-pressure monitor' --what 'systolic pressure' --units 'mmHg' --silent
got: 146 mmHg
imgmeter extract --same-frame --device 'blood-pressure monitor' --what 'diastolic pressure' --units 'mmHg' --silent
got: 101 mmHg
